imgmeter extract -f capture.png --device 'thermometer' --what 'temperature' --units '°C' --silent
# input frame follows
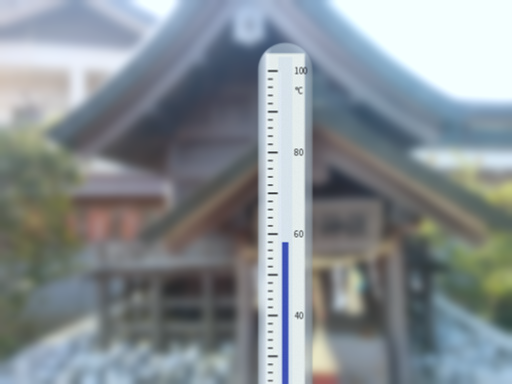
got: 58 °C
